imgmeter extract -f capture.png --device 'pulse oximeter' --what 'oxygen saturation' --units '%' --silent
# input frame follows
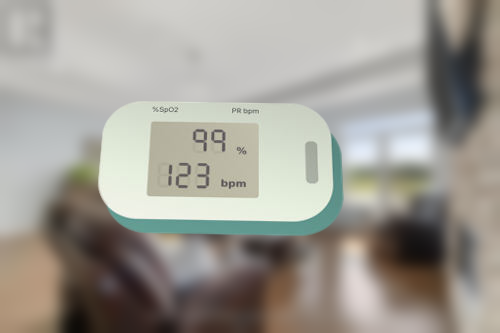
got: 99 %
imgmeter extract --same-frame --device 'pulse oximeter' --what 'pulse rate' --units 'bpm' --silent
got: 123 bpm
